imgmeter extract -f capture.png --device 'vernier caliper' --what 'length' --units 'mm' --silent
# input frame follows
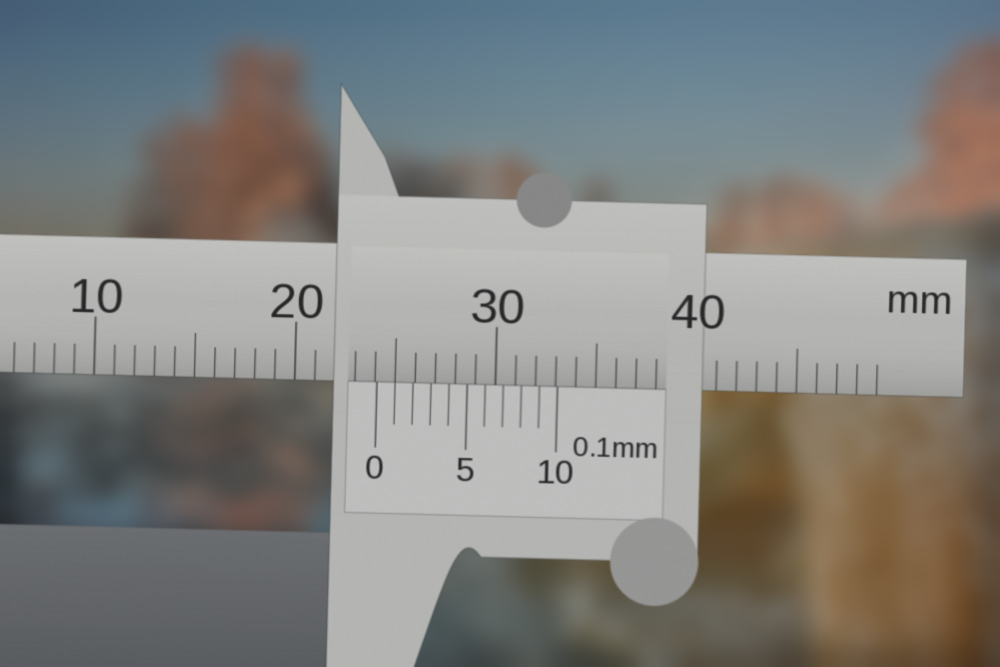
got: 24.1 mm
